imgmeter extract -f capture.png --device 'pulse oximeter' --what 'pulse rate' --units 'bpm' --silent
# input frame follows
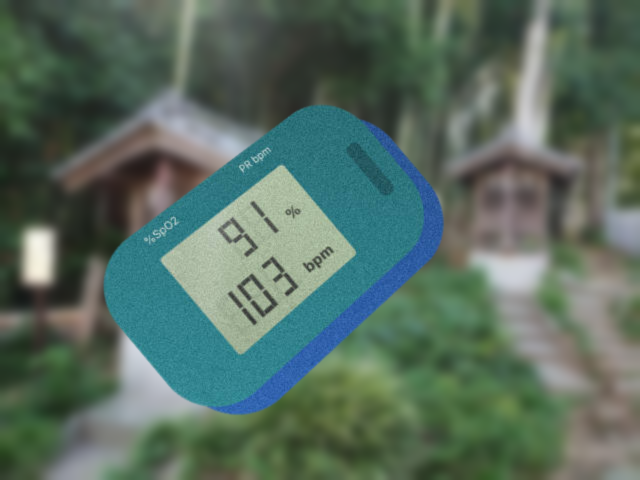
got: 103 bpm
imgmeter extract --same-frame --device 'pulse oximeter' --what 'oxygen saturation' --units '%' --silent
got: 91 %
